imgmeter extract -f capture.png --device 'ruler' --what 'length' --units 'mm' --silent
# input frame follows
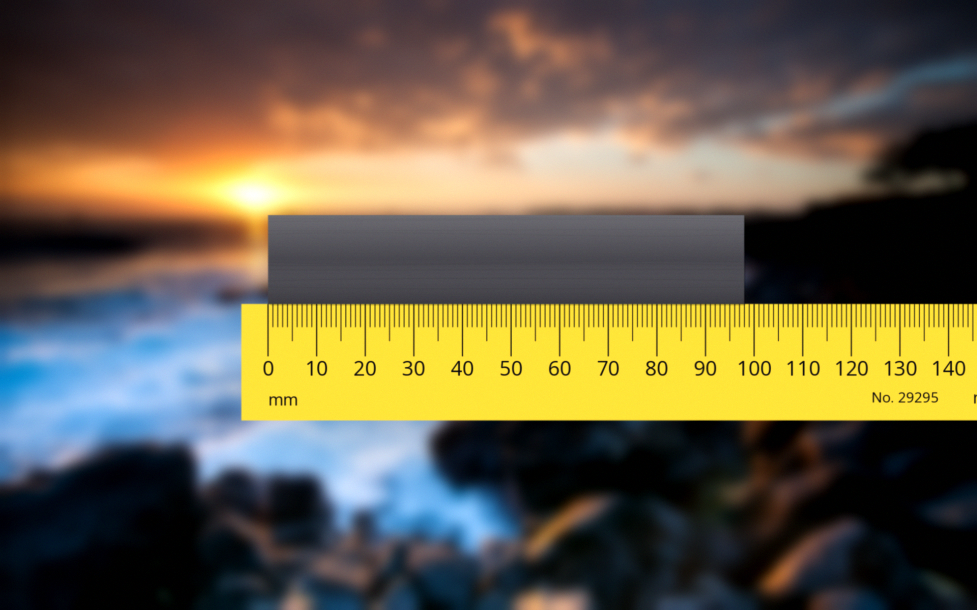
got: 98 mm
